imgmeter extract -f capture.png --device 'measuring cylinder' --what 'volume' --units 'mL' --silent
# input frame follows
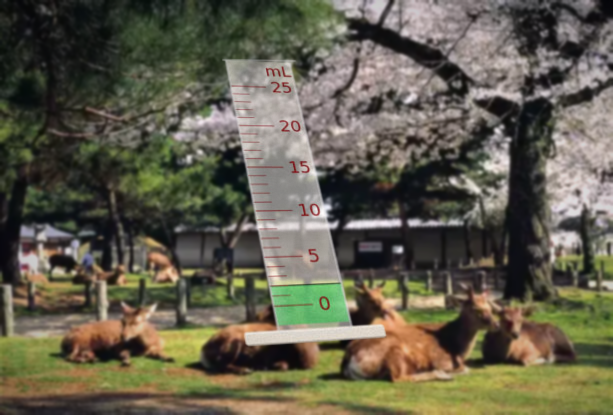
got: 2 mL
